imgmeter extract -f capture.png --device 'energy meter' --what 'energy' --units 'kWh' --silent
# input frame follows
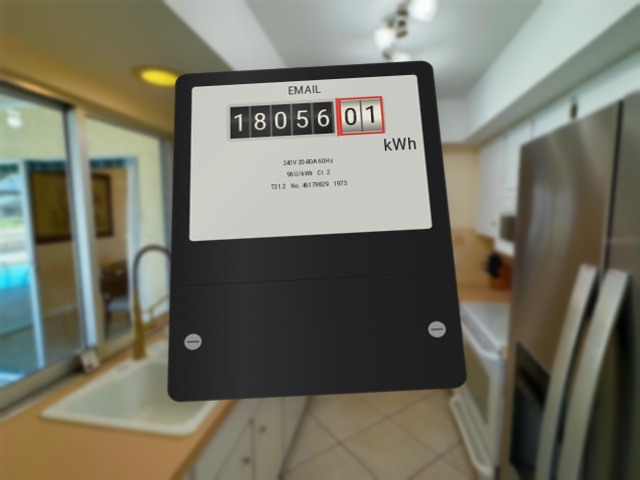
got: 18056.01 kWh
